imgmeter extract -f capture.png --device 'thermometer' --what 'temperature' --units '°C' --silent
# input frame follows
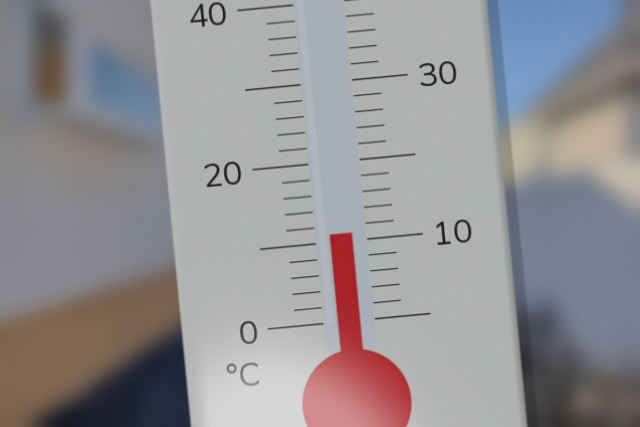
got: 11 °C
